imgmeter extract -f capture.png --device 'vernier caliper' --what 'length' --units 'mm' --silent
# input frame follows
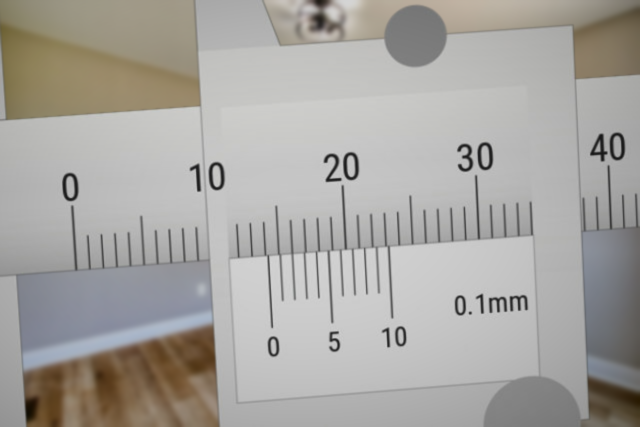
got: 14.2 mm
